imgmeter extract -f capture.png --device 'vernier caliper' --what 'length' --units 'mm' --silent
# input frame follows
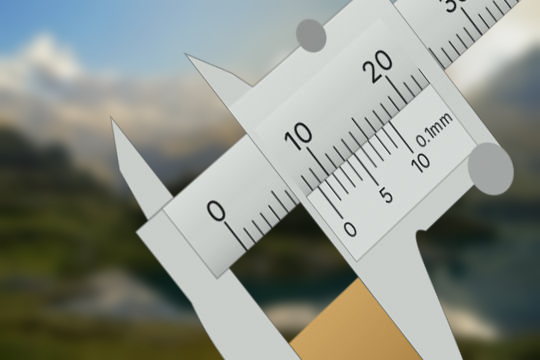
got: 8.6 mm
